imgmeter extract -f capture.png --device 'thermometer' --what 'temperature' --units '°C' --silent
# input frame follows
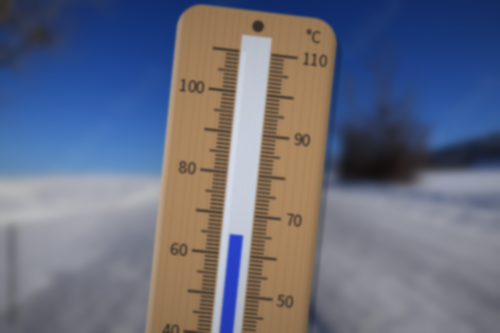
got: 65 °C
